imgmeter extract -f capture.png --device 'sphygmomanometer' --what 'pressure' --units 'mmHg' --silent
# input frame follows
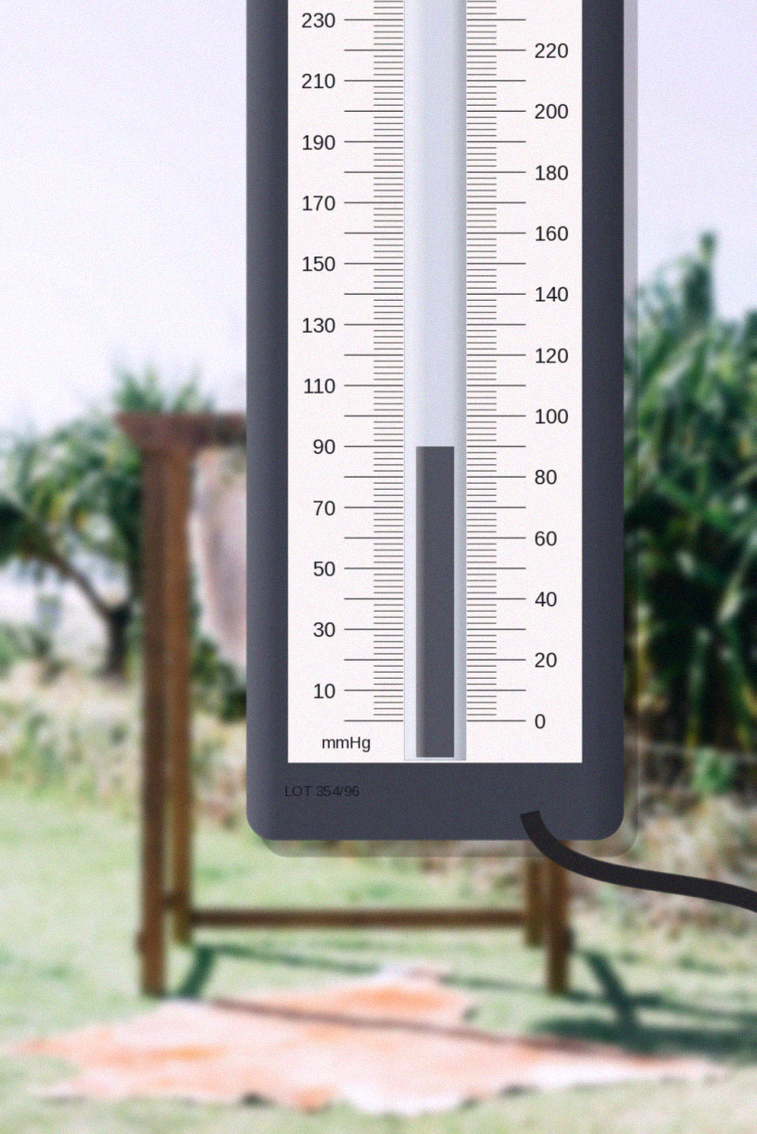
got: 90 mmHg
